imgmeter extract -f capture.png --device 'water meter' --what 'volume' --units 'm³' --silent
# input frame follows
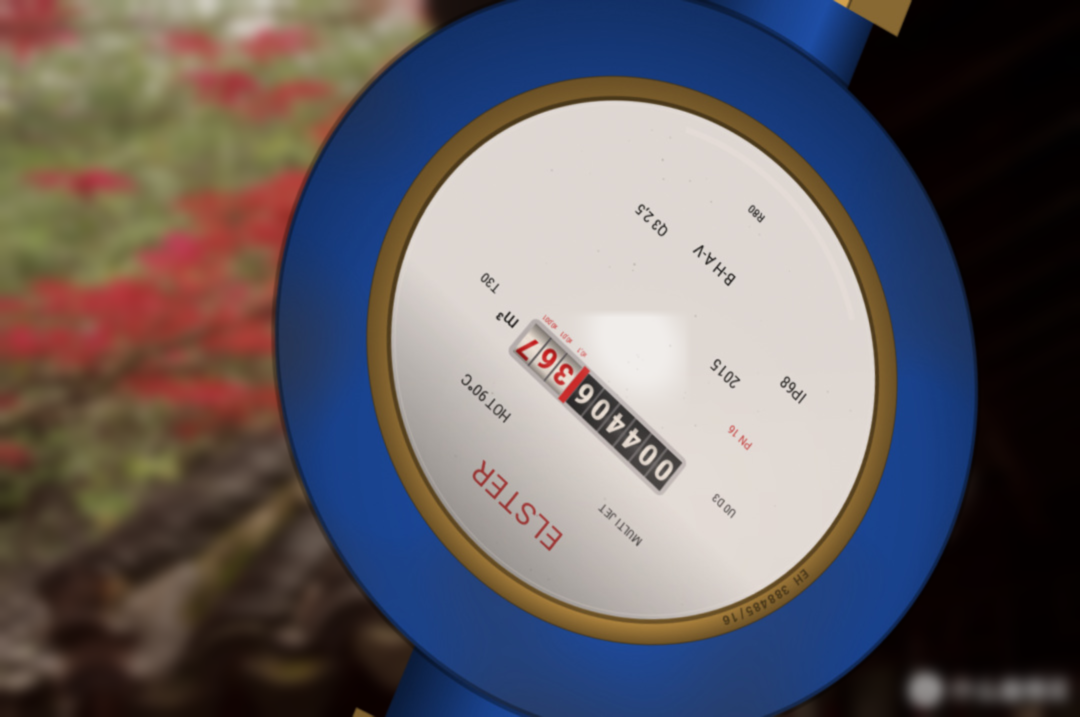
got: 4406.367 m³
